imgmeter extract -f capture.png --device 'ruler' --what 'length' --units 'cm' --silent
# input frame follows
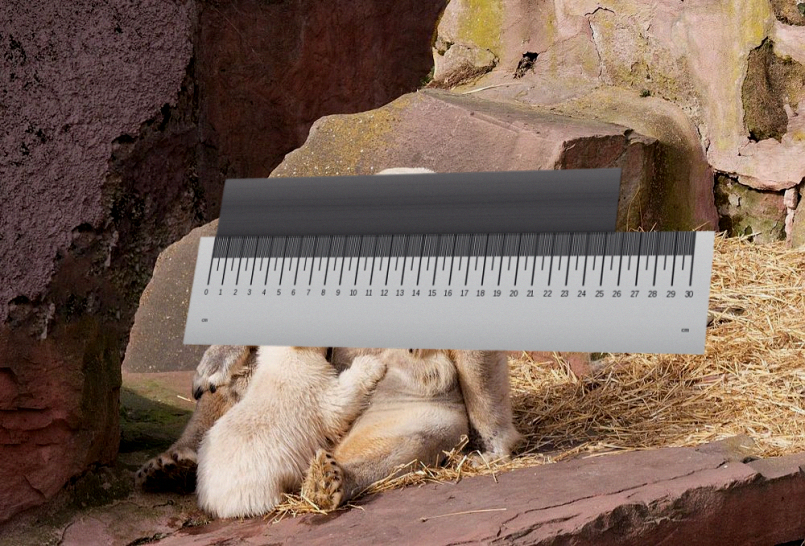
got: 25.5 cm
